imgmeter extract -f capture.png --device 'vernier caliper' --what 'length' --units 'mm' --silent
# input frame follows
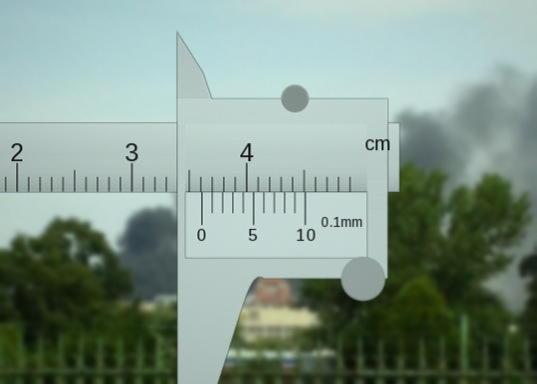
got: 36.1 mm
